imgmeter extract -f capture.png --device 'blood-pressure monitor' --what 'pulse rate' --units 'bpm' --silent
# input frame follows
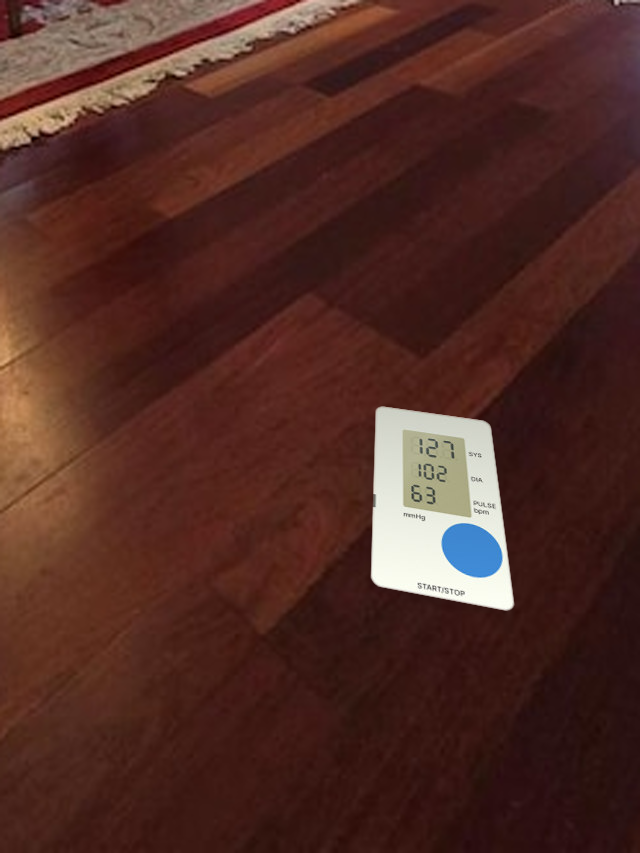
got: 63 bpm
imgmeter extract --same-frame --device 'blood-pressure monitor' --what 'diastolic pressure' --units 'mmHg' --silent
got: 102 mmHg
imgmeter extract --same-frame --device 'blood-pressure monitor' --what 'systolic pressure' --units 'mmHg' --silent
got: 127 mmHg
